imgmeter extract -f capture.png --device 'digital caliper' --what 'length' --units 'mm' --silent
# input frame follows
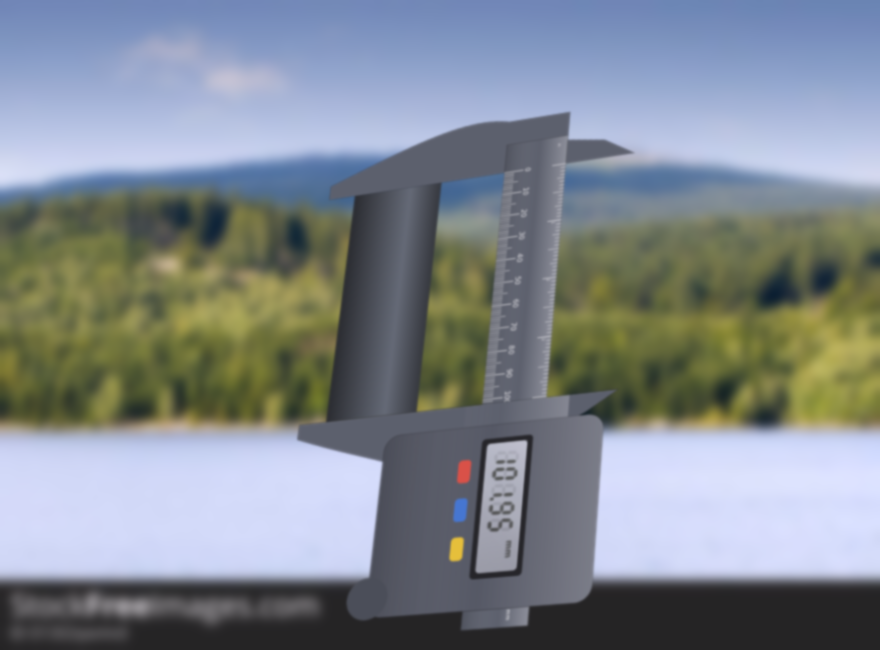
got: 101.95 mm
